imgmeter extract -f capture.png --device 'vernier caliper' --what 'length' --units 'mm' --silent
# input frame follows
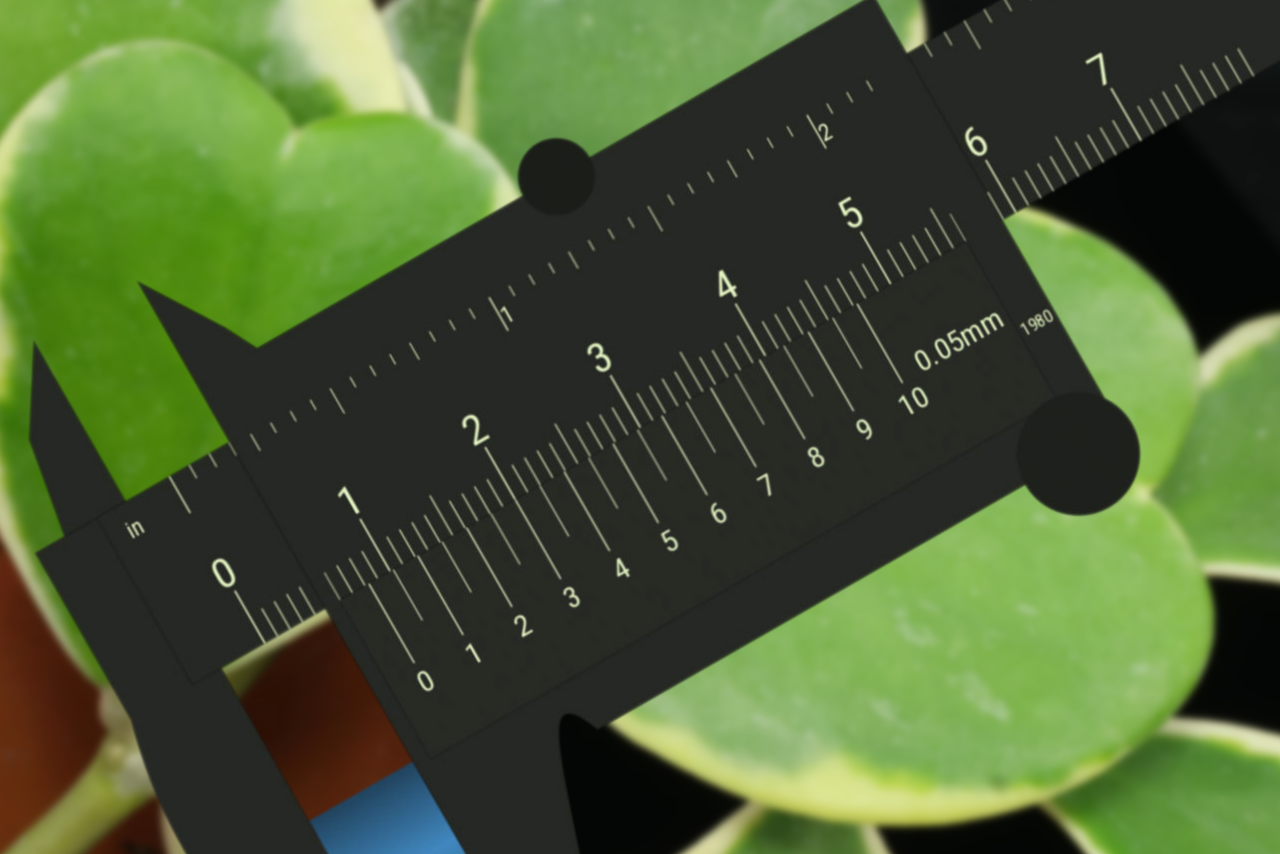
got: 8.3 mm
